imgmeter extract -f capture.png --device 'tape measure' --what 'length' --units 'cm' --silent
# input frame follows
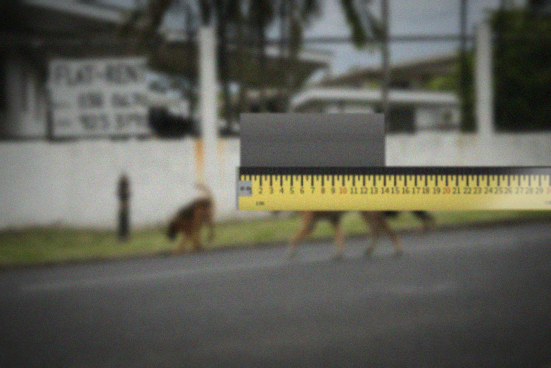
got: 14 cm
